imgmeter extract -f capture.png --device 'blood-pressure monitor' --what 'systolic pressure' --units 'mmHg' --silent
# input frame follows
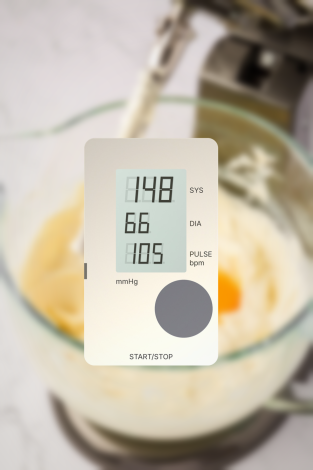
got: 148 mmHg
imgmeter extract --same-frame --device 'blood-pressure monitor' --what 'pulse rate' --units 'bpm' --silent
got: 105 bpm
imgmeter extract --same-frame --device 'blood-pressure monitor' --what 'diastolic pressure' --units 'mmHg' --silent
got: 66 mmHg
